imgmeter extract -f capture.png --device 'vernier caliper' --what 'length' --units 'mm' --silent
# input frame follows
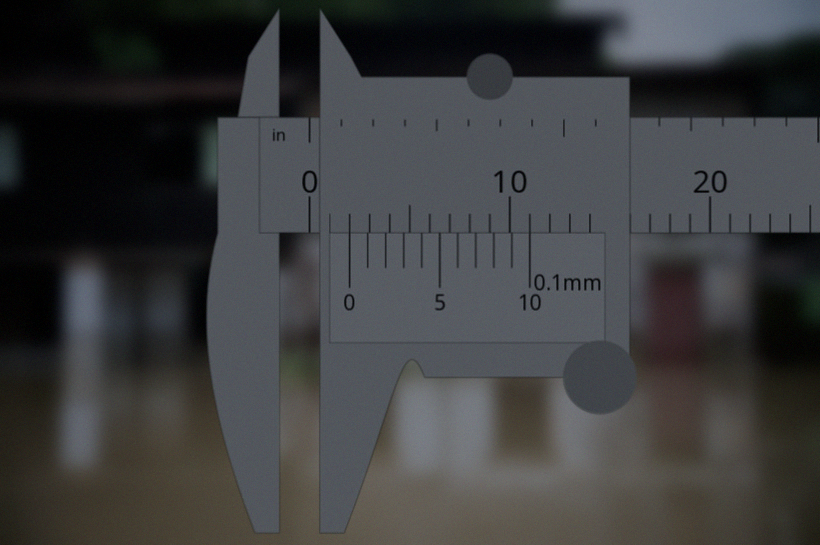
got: 2.0 mm
